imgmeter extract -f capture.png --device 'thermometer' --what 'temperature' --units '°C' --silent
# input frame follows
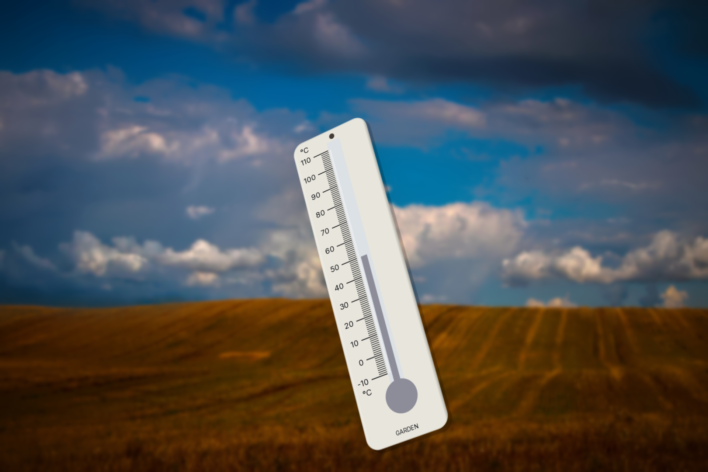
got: 50 °C
